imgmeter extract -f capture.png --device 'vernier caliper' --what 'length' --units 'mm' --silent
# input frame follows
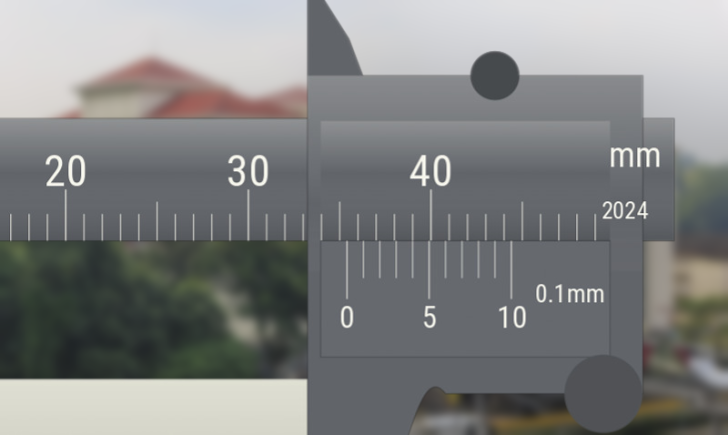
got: 35.4 mm
